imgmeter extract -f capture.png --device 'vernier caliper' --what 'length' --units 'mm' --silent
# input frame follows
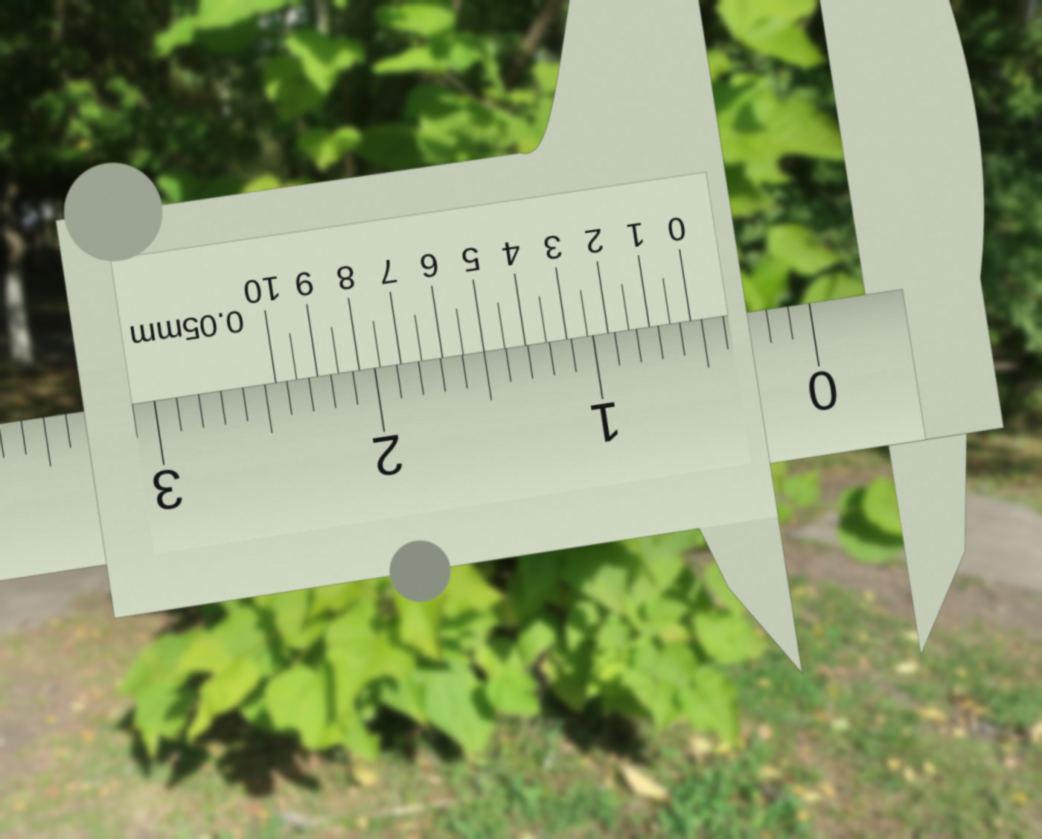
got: 5.5 mm
